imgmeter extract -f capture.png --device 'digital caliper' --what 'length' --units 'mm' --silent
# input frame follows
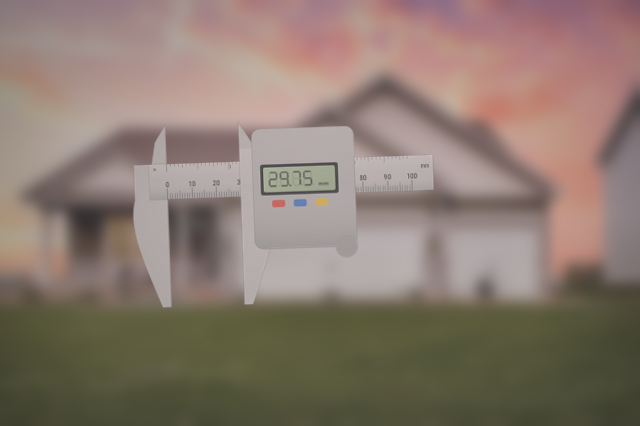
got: 29.75 mm
